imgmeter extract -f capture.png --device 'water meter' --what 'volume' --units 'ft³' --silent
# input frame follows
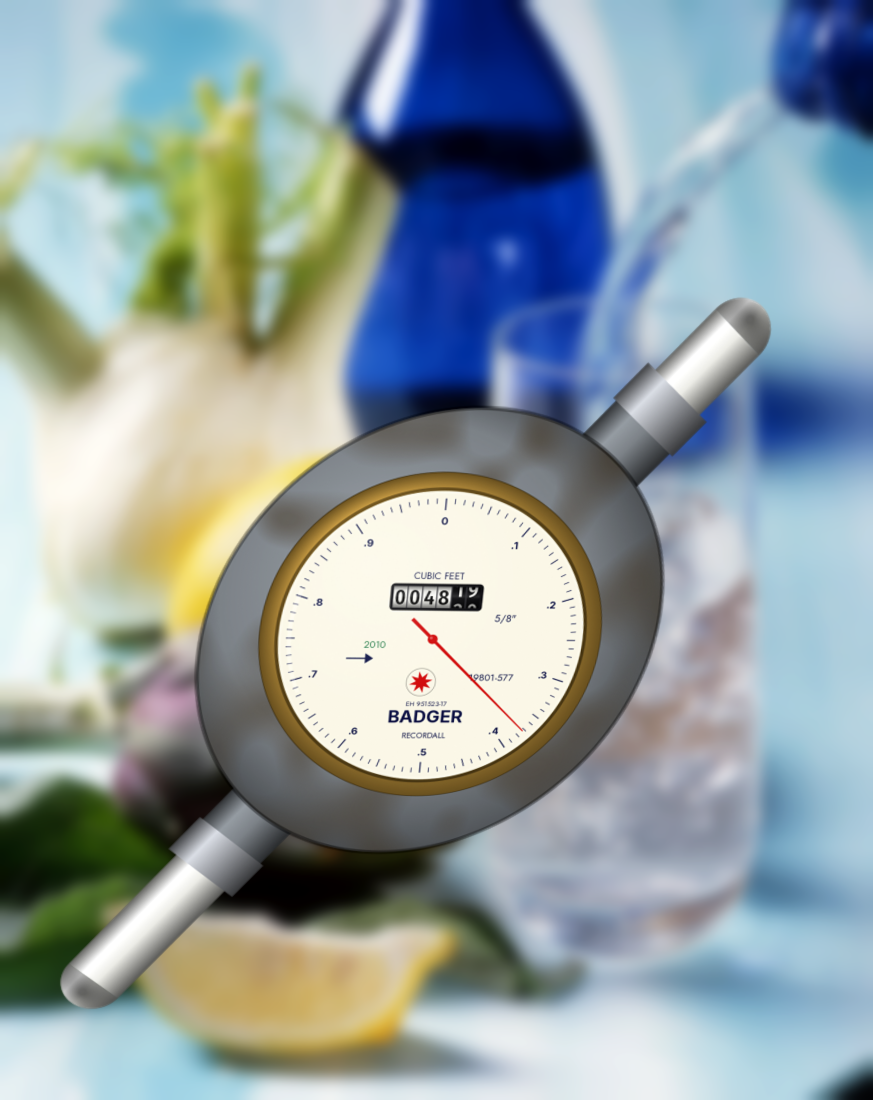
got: 4819.37 ft³
